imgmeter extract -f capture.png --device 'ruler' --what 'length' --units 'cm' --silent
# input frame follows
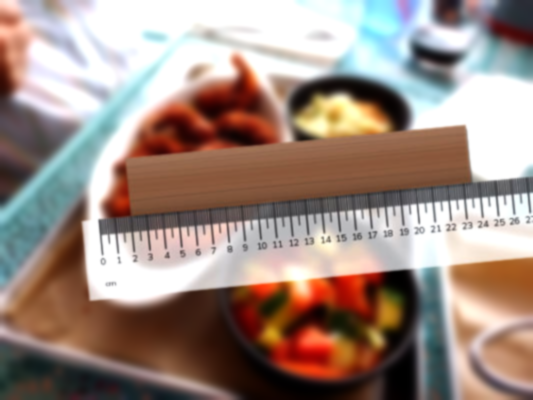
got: 21.5 cm
